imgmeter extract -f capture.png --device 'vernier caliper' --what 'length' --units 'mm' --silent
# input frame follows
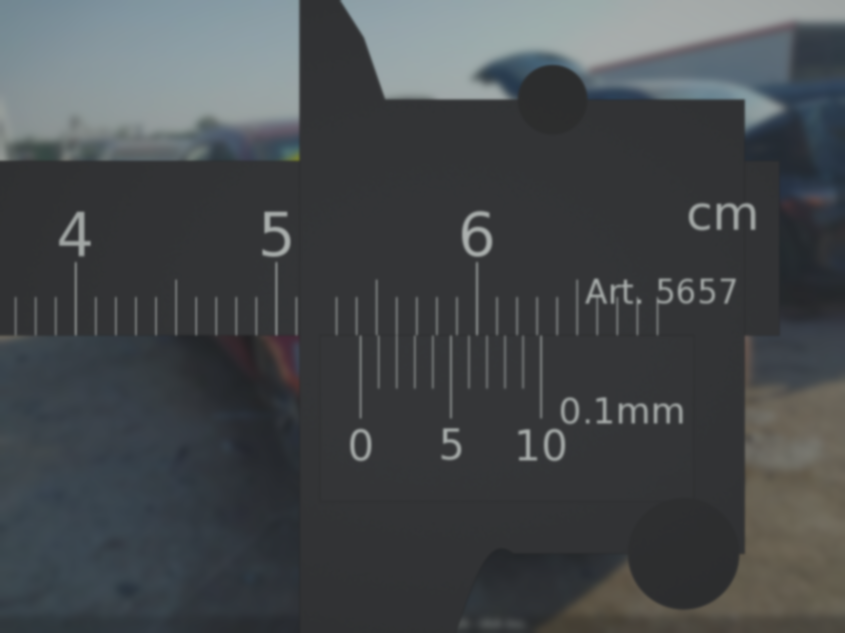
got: 54.2 mm
